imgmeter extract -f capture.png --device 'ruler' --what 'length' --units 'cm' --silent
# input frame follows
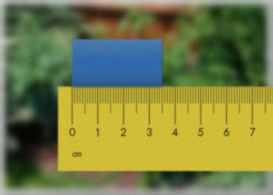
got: 3.5 cm
